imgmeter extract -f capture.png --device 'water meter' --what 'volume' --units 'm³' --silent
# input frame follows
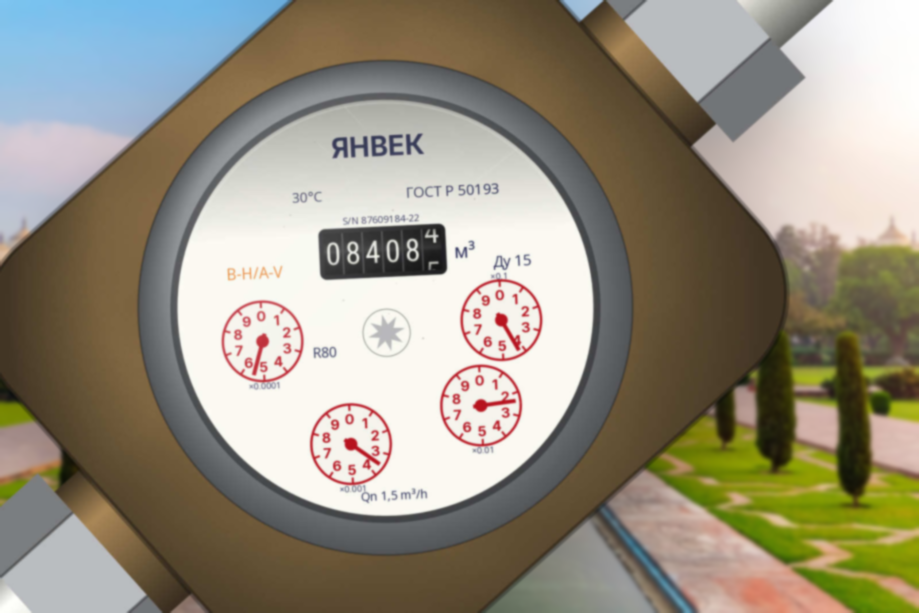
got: 84084.4235 m³
